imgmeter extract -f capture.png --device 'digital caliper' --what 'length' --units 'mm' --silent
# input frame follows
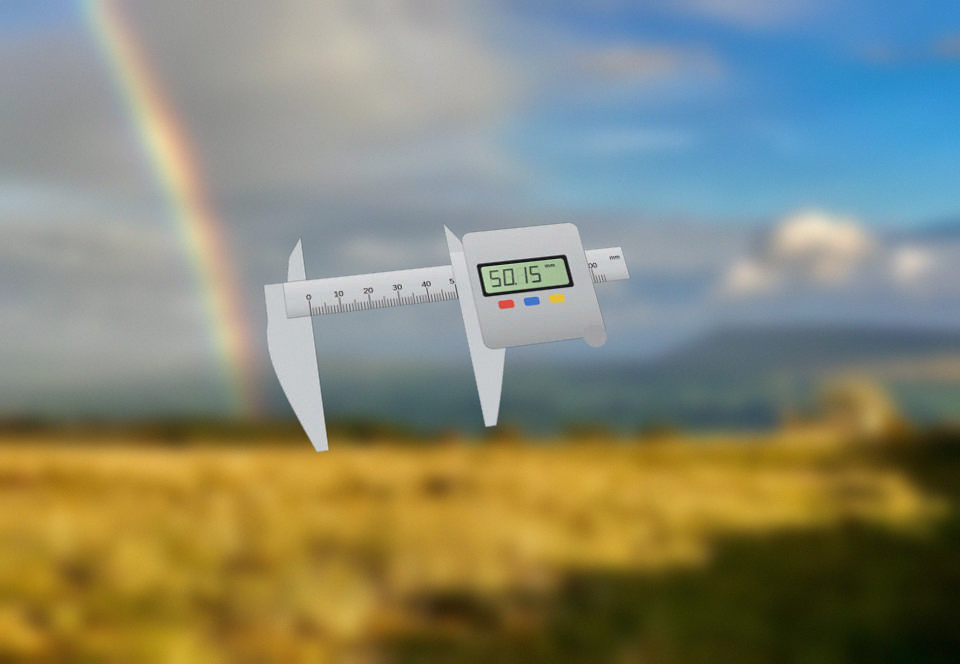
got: 50.15 mm
